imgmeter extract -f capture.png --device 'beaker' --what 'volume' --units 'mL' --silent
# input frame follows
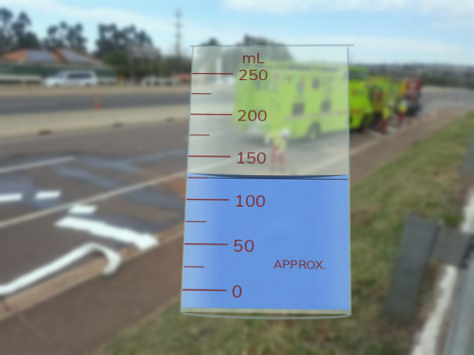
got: 125 mL
